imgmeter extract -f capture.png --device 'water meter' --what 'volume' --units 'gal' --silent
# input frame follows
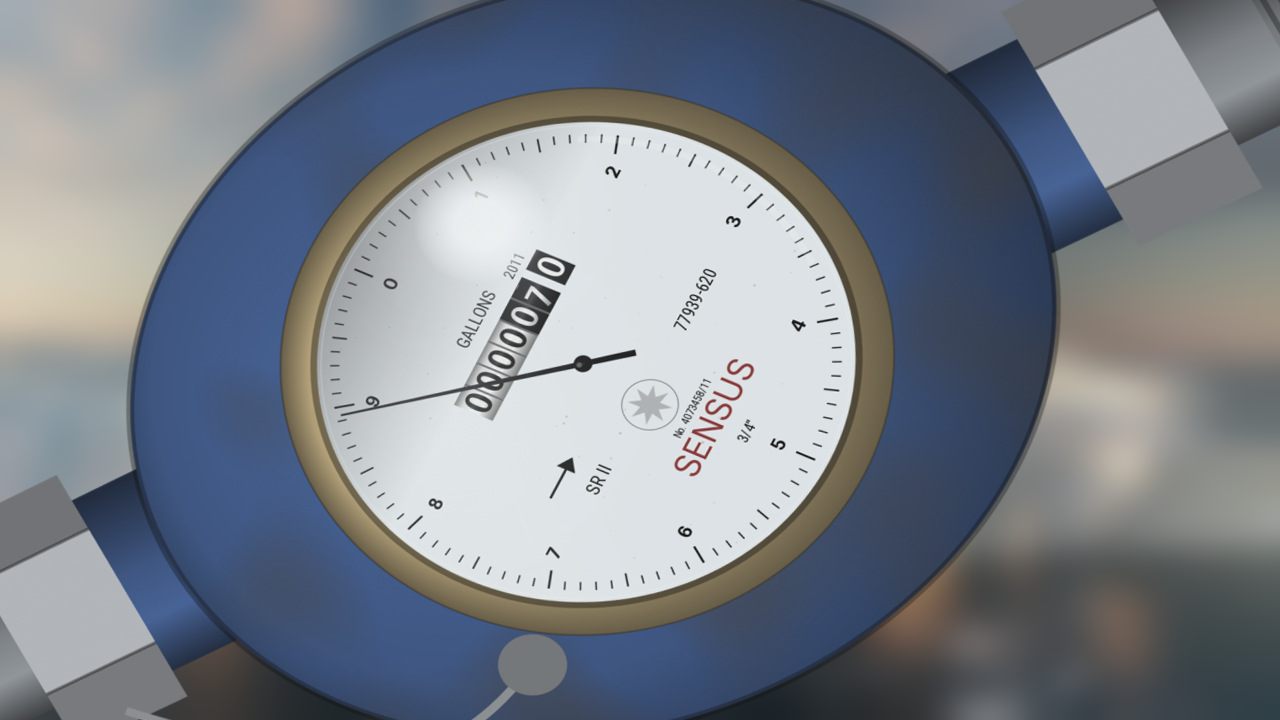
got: 68.9 gal
